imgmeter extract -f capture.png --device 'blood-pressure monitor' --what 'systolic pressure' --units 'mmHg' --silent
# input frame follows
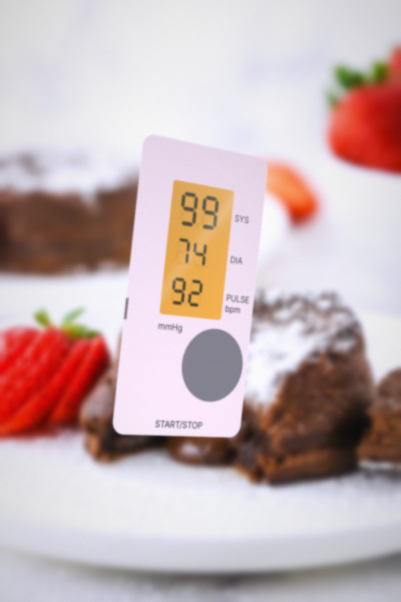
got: 99 mmHg
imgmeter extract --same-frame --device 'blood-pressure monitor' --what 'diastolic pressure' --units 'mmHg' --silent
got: 74 mmHg
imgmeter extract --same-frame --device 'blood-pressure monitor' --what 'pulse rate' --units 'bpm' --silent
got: 92 bpm
